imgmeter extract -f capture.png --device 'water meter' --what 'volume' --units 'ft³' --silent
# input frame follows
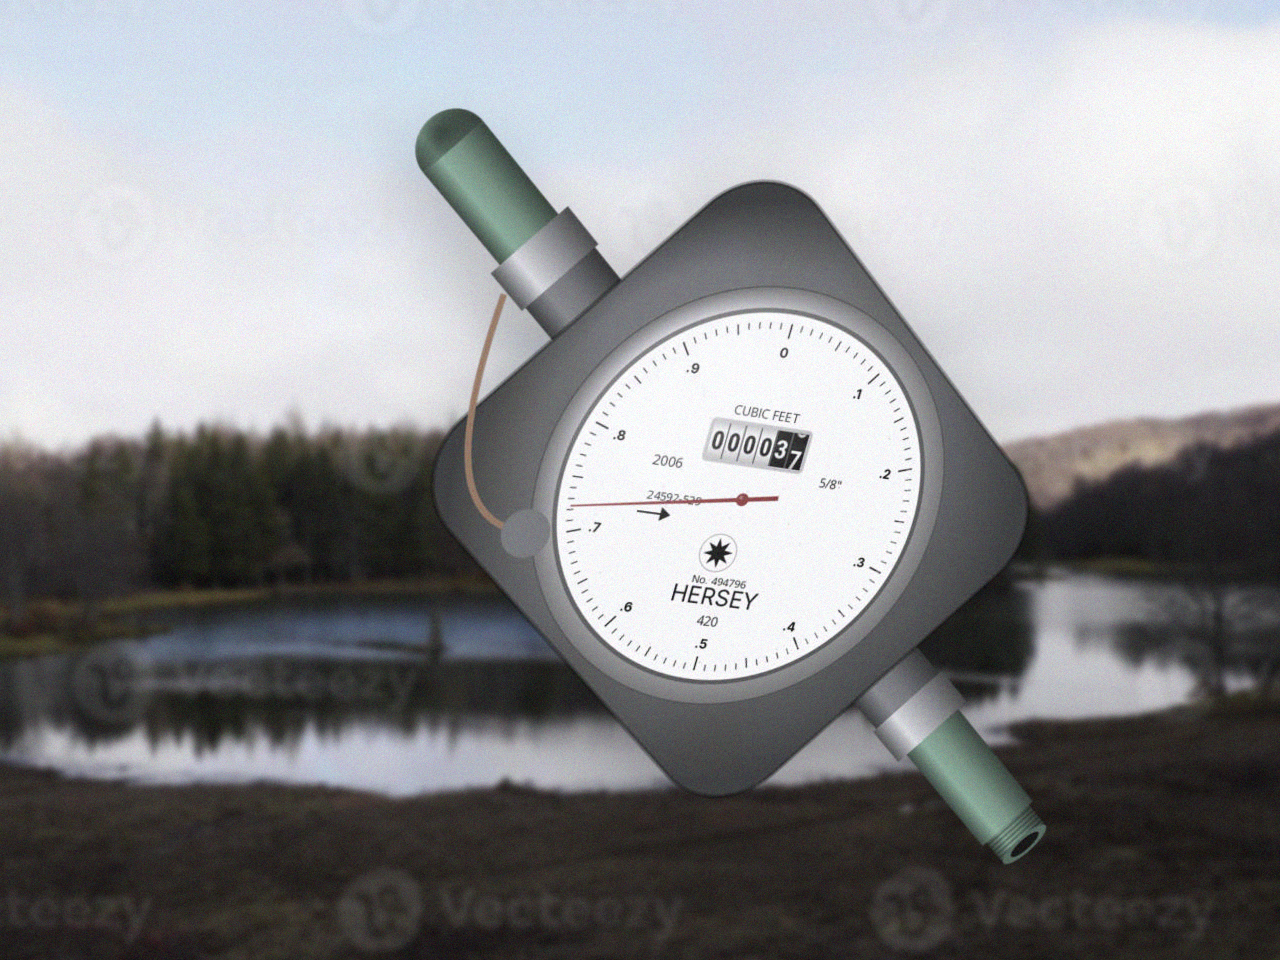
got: 36.72 ft³
